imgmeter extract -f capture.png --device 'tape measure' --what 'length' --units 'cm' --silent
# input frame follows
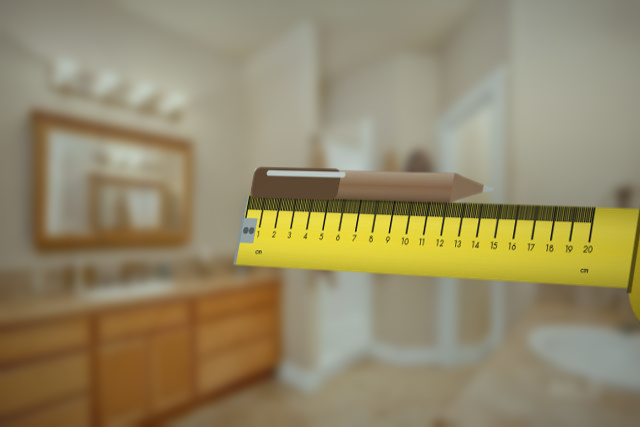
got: 14.5 cm
